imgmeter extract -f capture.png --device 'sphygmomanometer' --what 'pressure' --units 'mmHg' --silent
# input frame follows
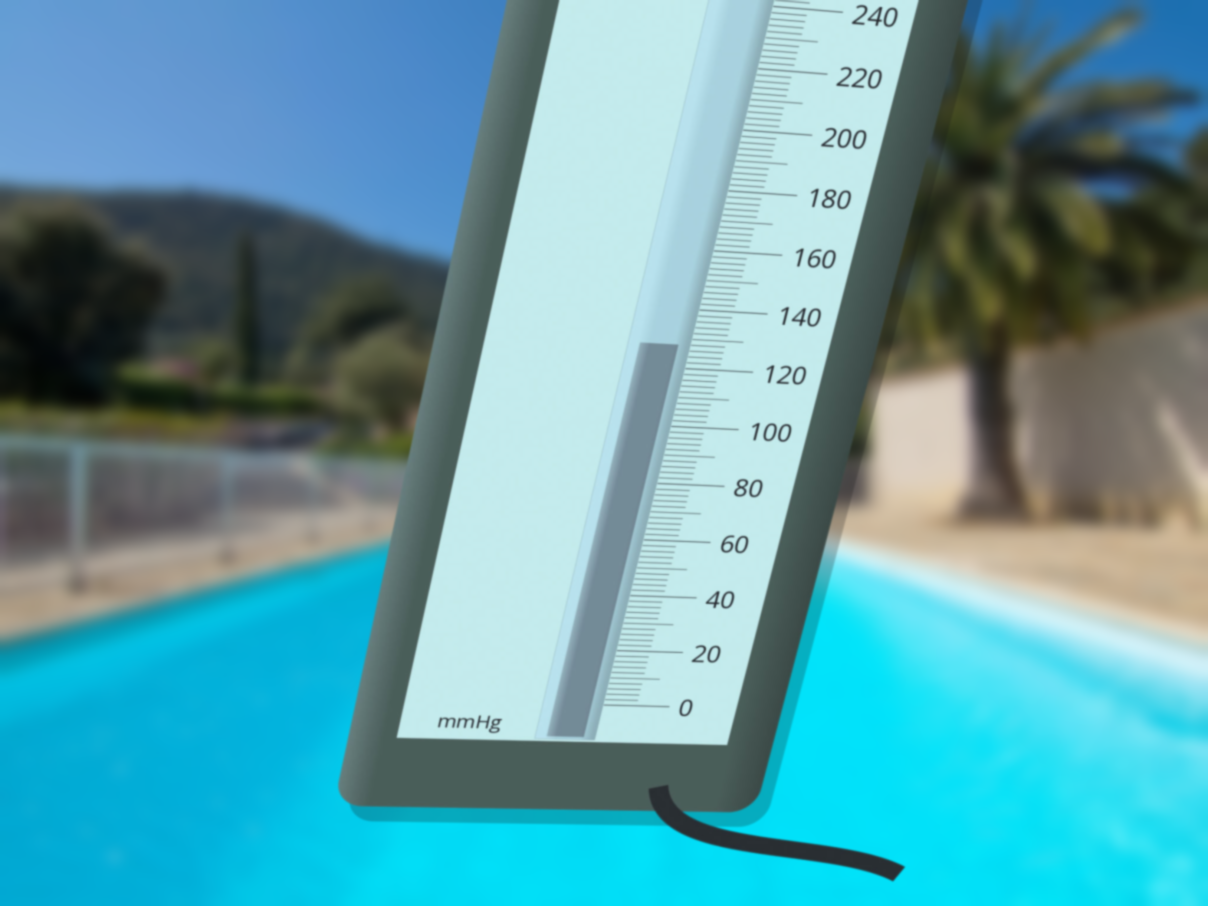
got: 128 mmHg
